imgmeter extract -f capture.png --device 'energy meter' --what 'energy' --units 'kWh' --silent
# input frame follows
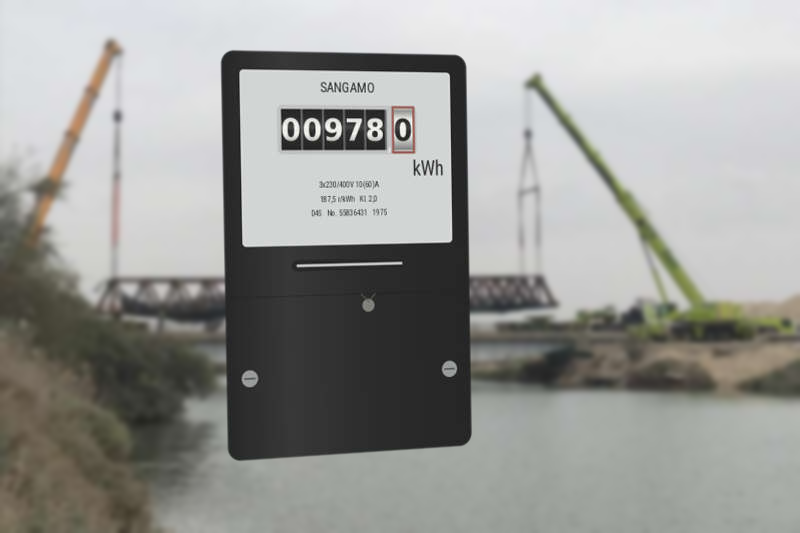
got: 978.0 kWh
